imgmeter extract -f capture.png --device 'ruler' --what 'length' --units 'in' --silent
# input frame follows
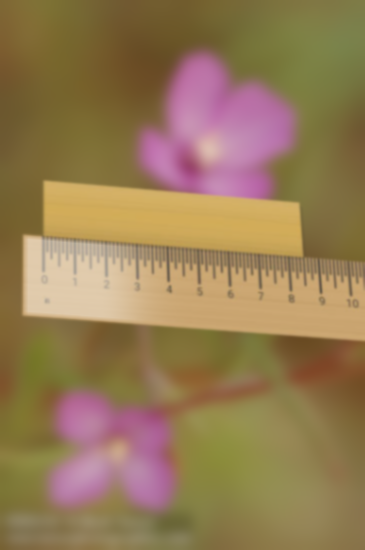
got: 8.5 in
